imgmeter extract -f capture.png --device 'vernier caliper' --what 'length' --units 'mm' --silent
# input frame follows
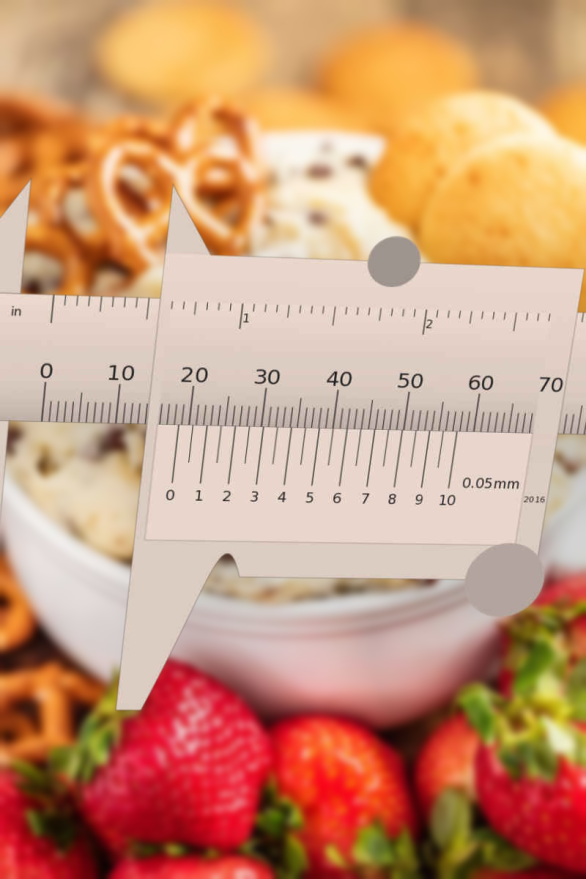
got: 18.6 mm
